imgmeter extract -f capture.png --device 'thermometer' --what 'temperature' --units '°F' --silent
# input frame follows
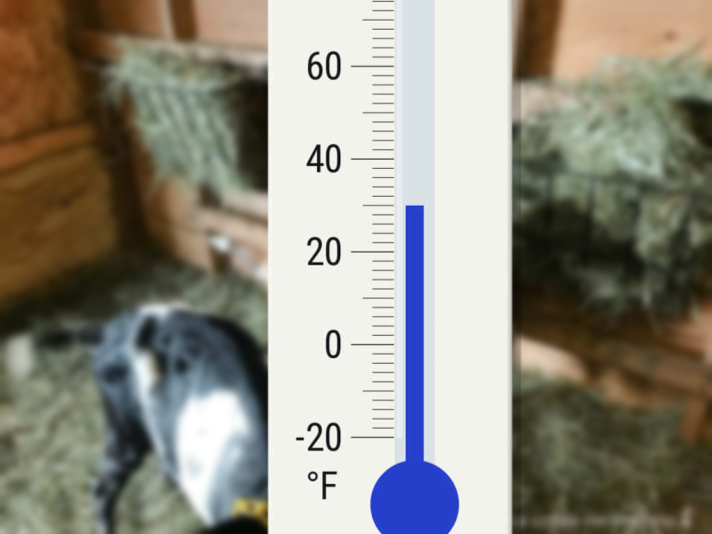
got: 30 °F
